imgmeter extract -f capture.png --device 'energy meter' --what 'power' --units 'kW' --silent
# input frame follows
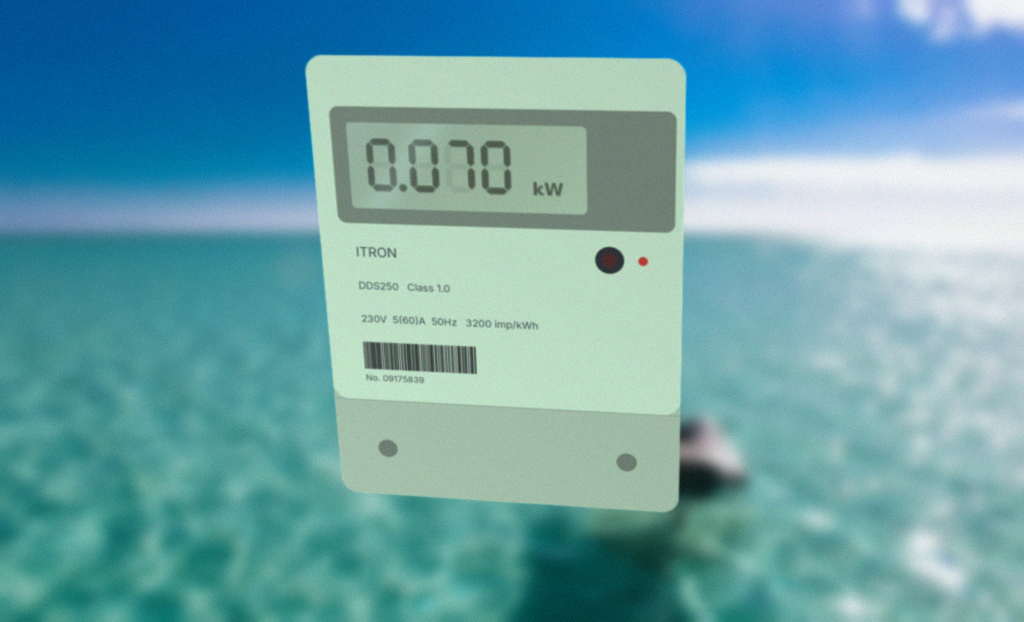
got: 0.070 kW
